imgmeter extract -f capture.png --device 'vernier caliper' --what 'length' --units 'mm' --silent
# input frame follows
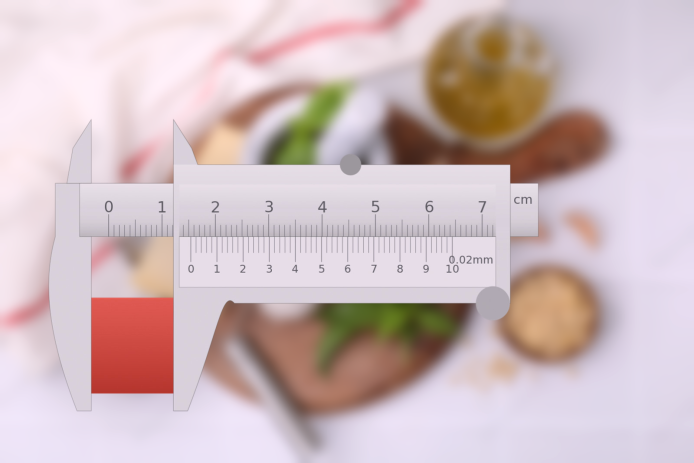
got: 15.4 mm
